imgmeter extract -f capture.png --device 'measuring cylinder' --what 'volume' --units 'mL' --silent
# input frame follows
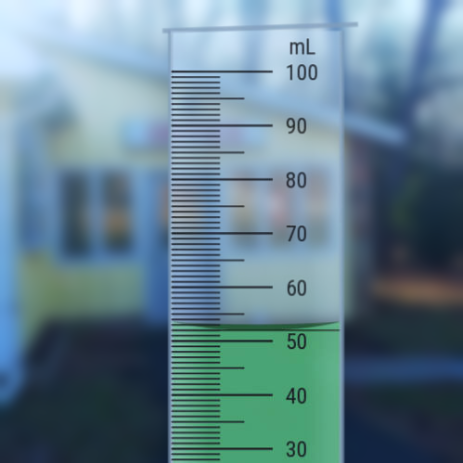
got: 52 mL
